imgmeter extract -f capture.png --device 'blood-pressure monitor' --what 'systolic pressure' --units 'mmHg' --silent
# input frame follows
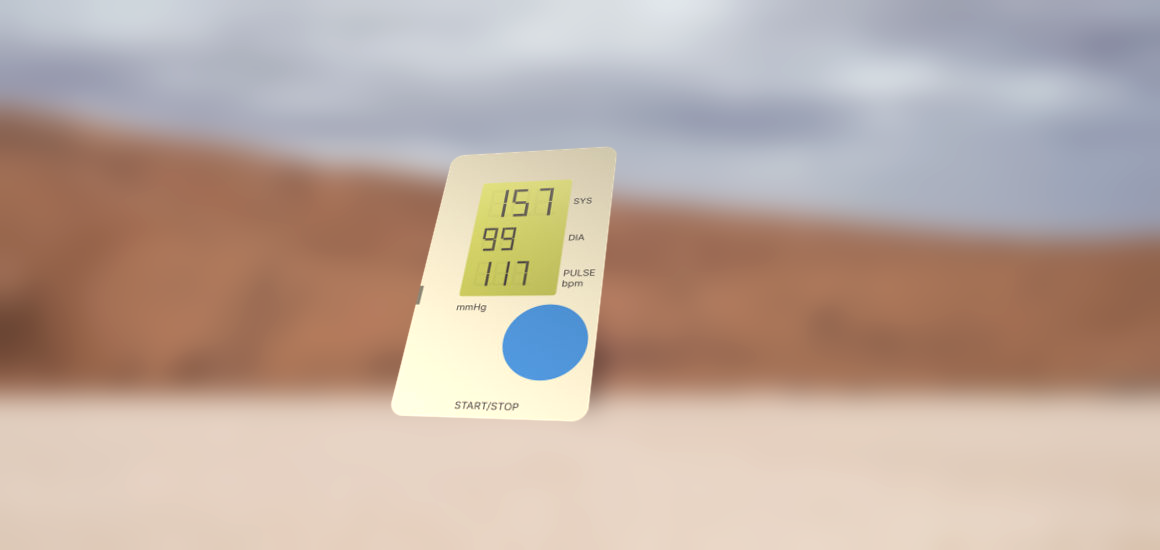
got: 157 mmHg
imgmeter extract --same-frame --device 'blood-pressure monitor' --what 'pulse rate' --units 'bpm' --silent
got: 117 bpm
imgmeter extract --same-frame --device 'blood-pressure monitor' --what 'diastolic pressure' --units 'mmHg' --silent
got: 99 mmHg
